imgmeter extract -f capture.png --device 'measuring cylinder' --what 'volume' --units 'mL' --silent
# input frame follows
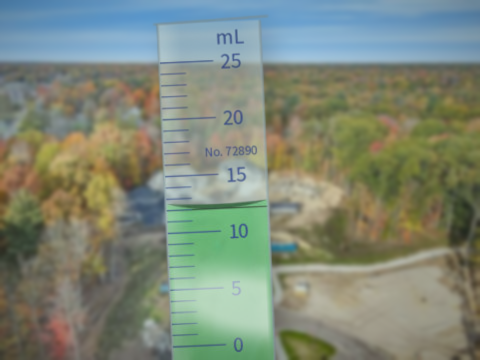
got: 12 mL
